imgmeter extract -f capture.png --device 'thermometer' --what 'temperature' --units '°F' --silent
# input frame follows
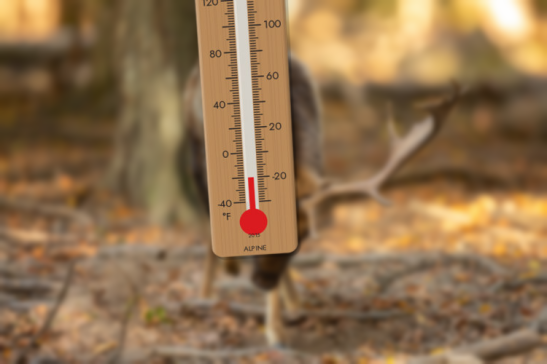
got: -20 °F
